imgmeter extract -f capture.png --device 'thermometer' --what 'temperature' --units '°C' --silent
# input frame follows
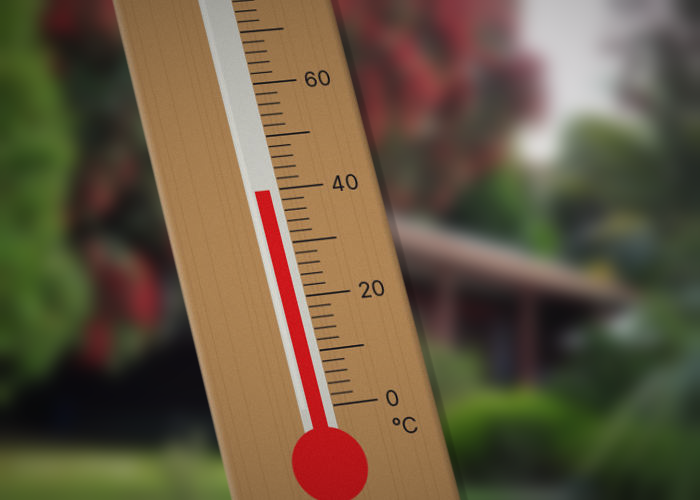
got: 40 °C
